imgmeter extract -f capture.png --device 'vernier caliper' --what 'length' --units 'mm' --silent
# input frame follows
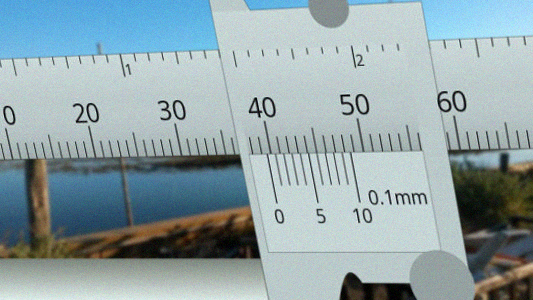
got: 39.6 mm
